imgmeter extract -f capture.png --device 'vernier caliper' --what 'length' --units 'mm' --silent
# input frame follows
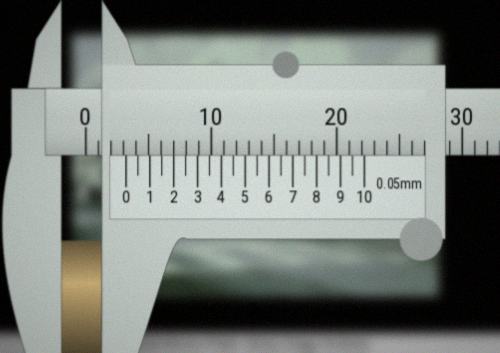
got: 3.2 mm
